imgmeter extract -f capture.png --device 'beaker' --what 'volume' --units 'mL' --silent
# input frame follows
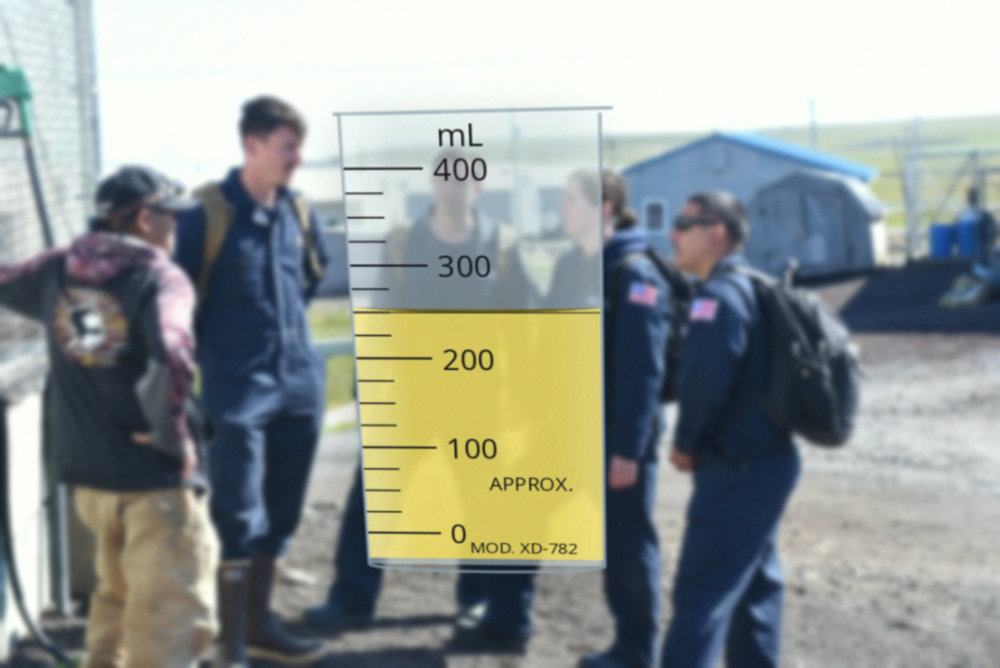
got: 250 mL
